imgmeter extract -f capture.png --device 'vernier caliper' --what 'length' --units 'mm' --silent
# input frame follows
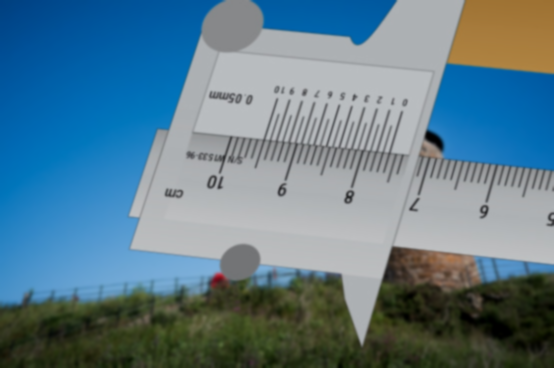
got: 76.0 mm
